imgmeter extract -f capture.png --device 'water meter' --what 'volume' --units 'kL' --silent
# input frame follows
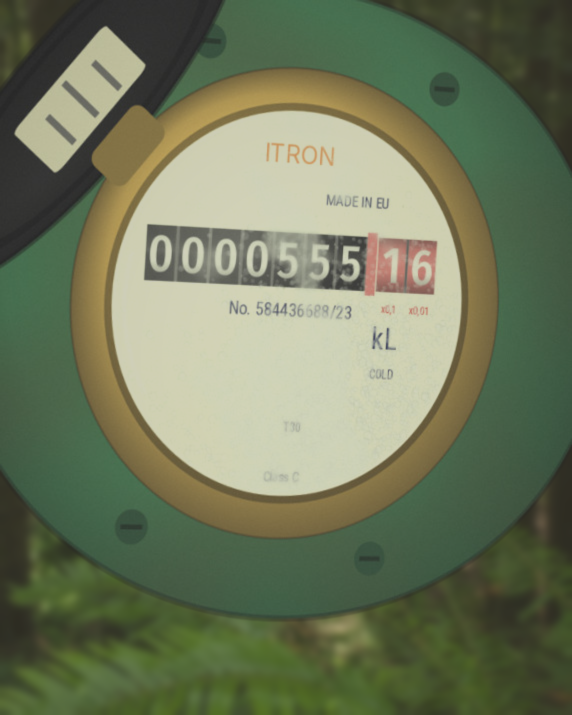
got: 555.16 kL
